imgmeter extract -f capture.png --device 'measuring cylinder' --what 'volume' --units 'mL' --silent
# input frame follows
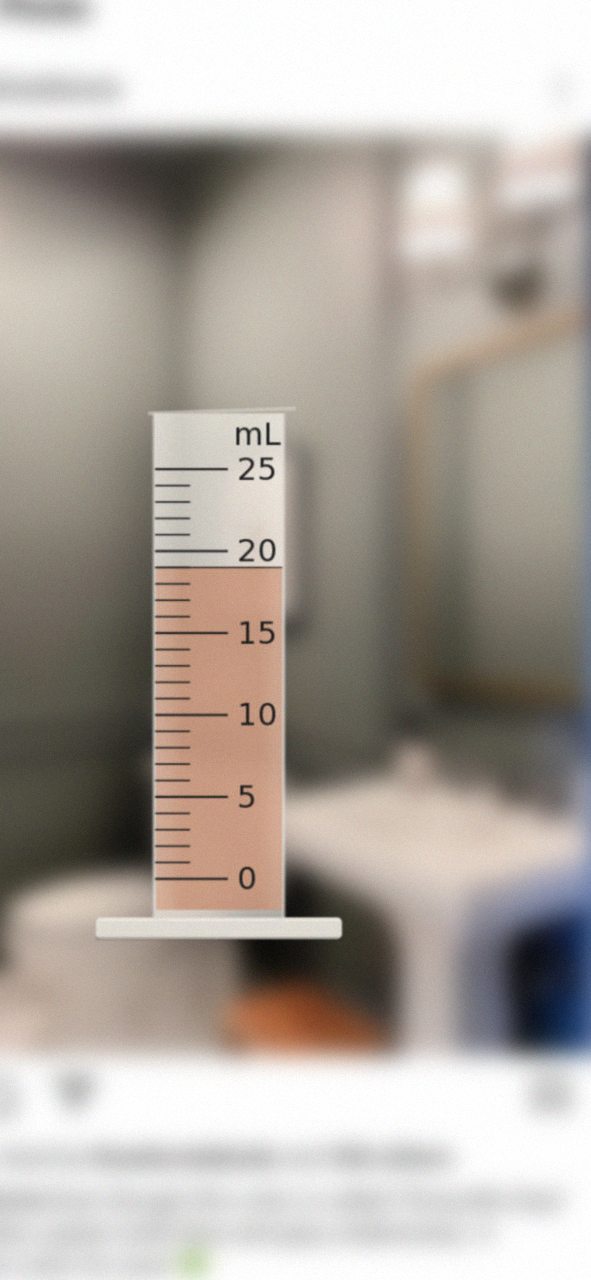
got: 19 mL
